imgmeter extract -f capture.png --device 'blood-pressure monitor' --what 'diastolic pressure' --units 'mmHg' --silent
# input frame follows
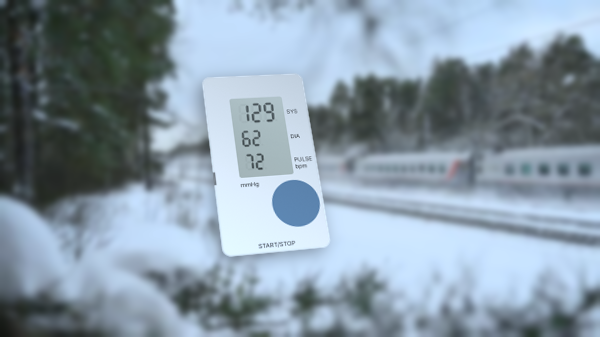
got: 62 mmHg
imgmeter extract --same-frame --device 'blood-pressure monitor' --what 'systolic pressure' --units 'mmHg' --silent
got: 129 mmHg
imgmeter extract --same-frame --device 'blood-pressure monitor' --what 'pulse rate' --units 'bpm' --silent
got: 72 bpm
